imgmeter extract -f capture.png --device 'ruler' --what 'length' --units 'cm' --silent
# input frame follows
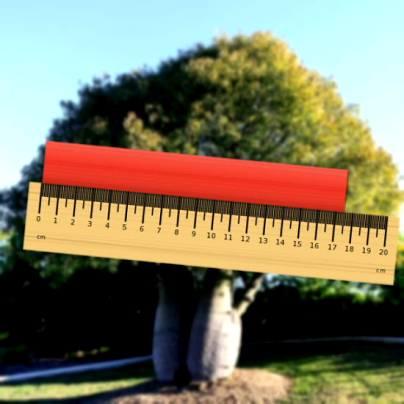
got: 17.5 cm
